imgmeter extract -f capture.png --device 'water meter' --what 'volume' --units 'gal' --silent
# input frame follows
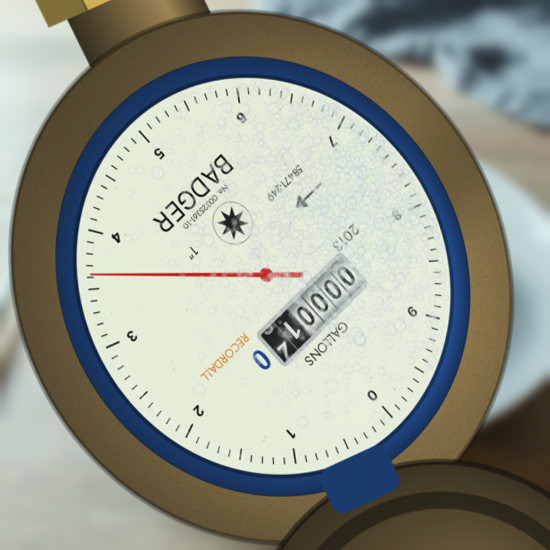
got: 123.6 gal
